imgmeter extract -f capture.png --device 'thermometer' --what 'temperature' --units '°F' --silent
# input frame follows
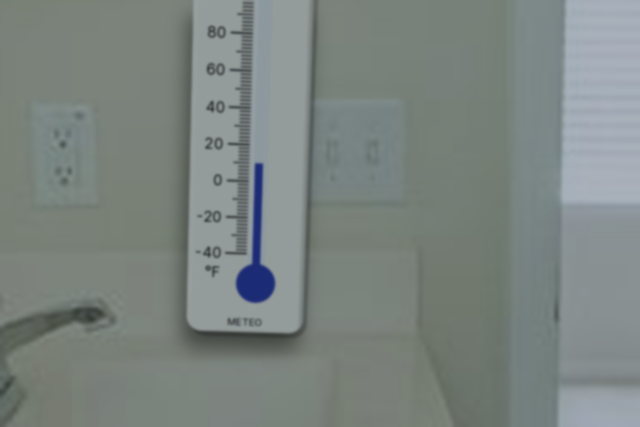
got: 10 °F
